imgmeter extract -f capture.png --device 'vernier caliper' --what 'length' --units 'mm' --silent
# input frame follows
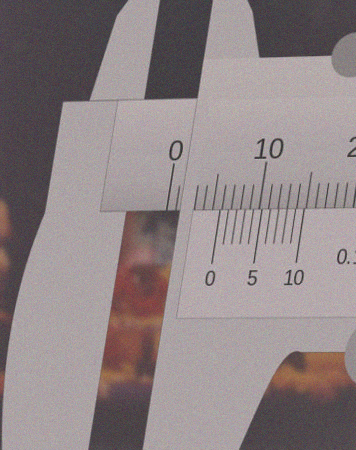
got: 5.8 mm
